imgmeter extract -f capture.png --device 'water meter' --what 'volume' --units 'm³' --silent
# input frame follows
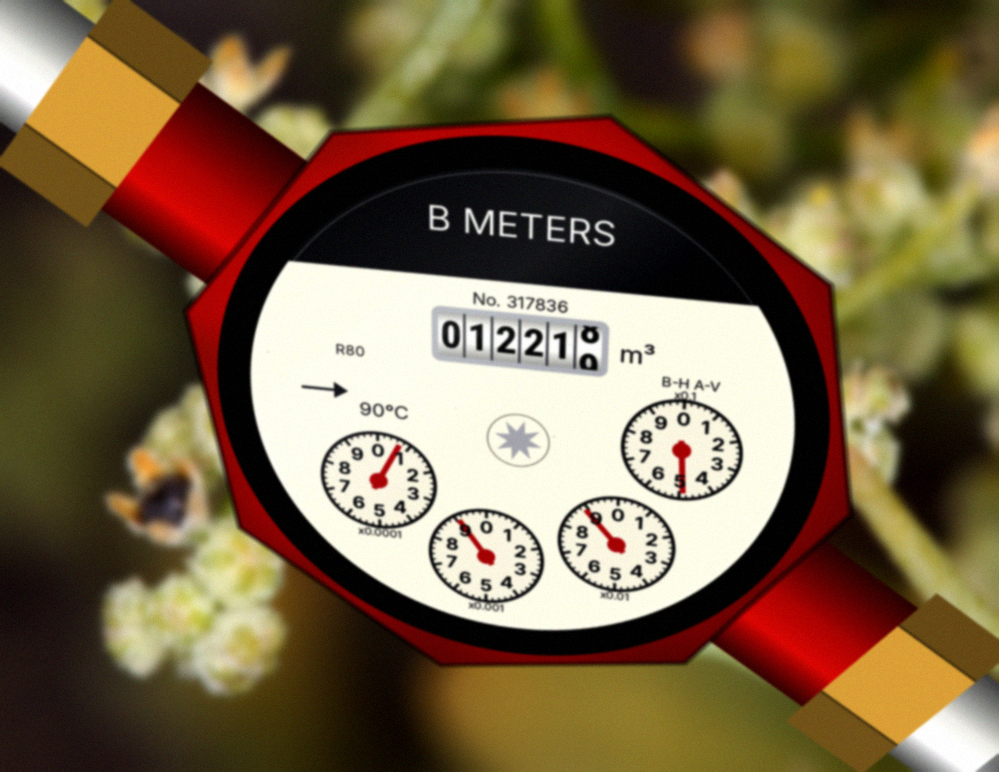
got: 12218.4890 m³
